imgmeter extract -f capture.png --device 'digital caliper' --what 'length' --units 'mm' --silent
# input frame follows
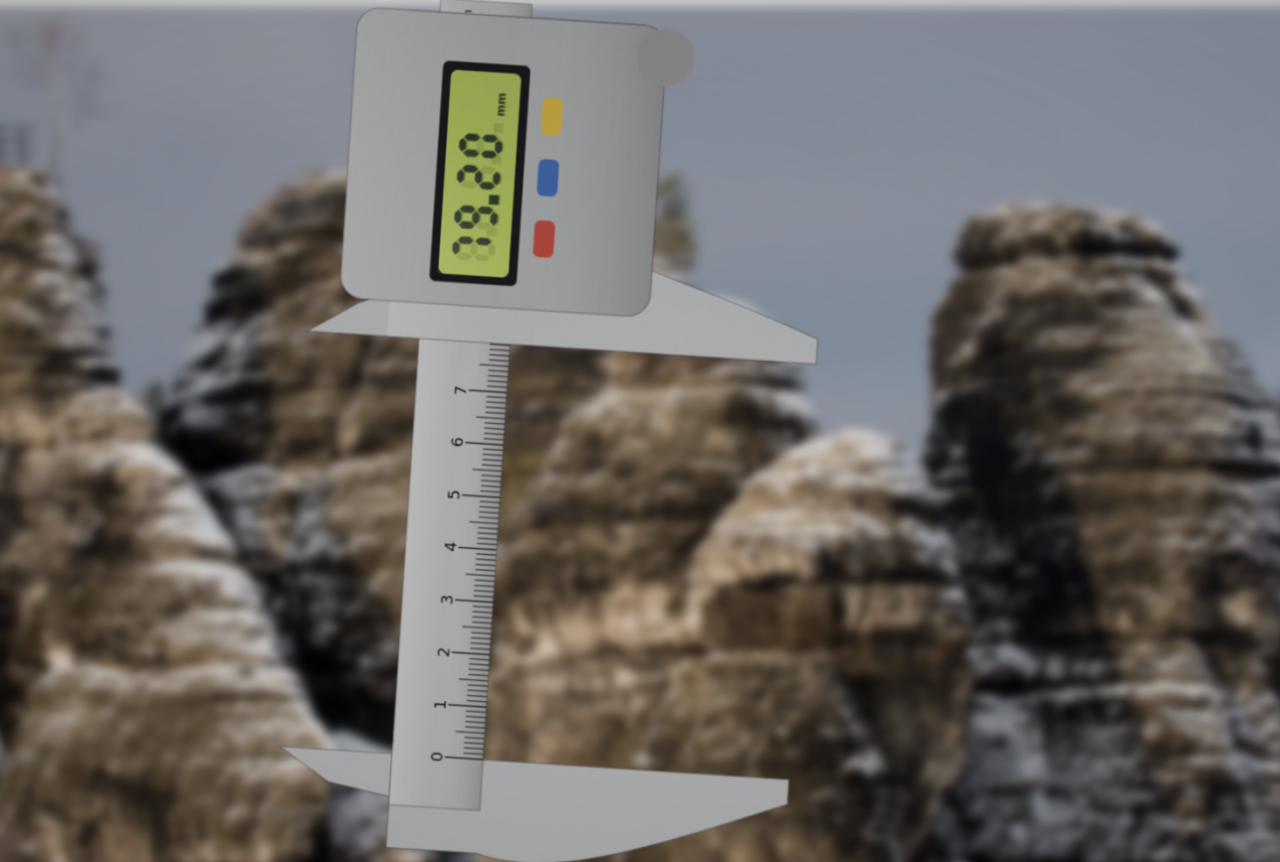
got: 79.20 mm
